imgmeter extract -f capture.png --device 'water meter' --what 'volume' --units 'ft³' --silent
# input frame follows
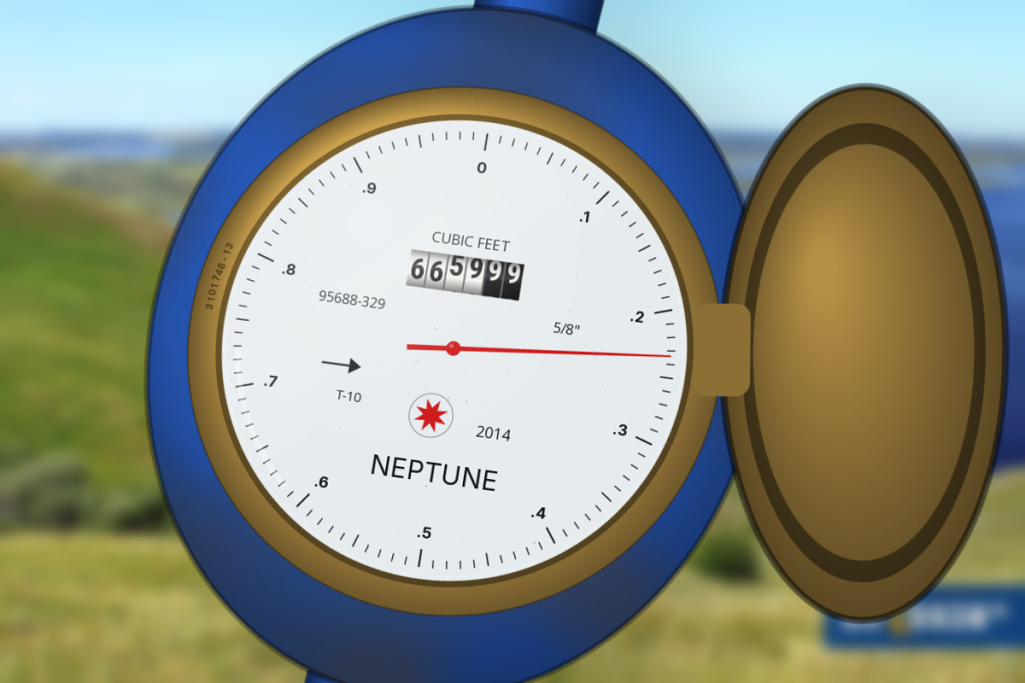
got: 665999.23 ft³
